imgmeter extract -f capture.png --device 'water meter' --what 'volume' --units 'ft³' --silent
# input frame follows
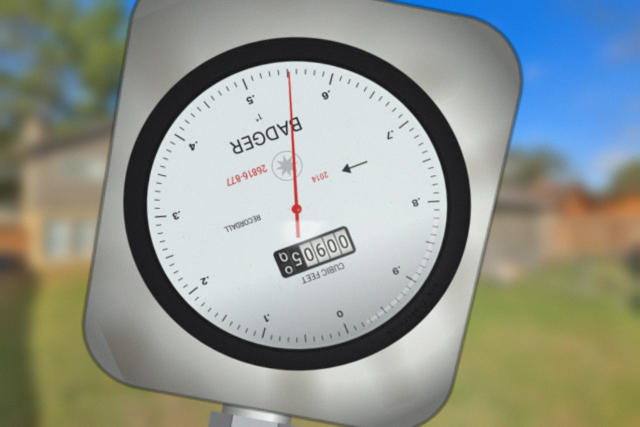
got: 9058.55 ft³
